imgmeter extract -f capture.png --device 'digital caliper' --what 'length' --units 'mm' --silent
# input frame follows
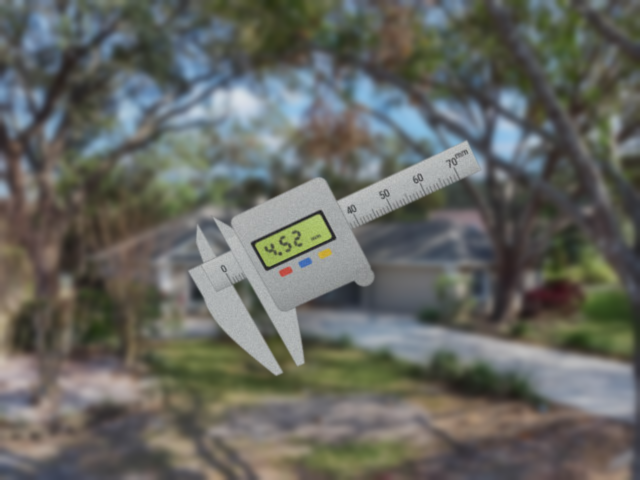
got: 4.52 mm
